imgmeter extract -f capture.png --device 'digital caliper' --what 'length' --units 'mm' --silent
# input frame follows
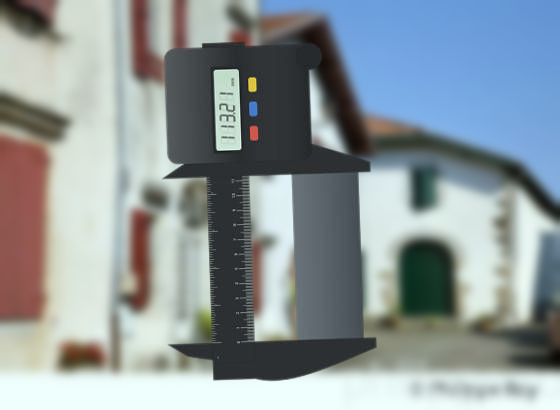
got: 113.21 mm
